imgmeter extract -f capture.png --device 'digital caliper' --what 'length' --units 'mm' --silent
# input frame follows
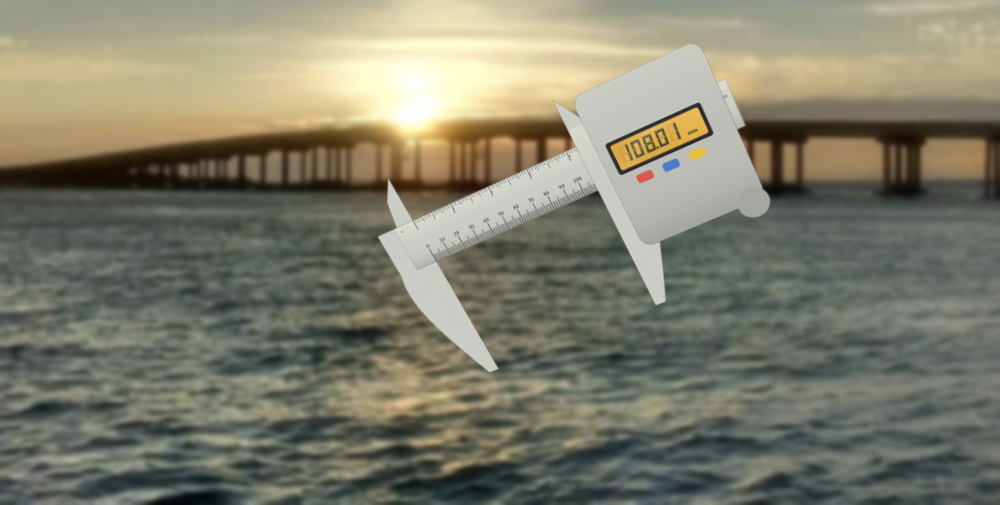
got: 108.01 mm
